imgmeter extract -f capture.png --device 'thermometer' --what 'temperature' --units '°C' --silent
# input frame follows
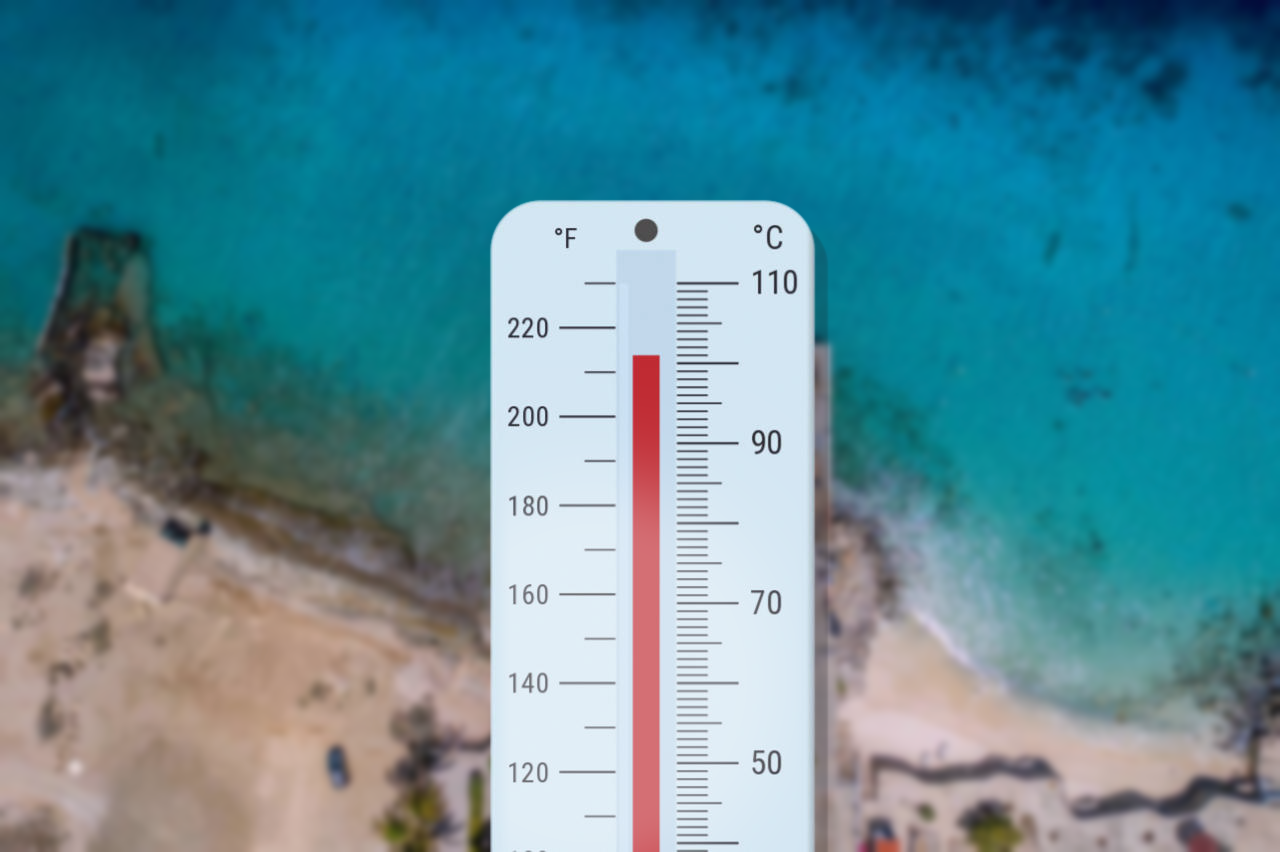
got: 101 °C
